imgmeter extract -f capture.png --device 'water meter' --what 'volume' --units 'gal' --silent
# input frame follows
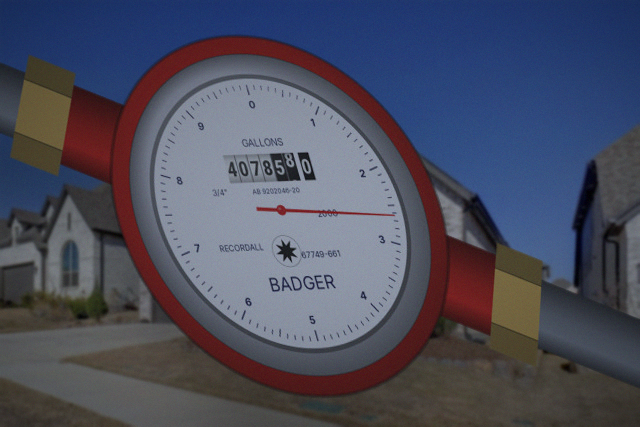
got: 4078582.6 gal
